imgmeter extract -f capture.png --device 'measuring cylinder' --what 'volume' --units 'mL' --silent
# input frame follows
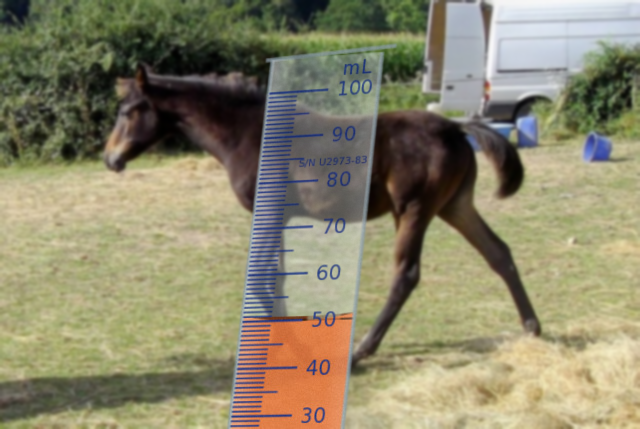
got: 50 mL
